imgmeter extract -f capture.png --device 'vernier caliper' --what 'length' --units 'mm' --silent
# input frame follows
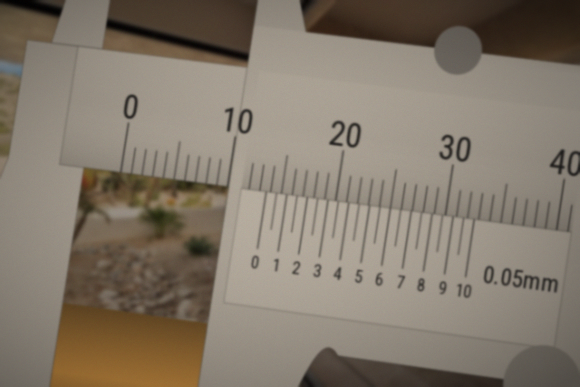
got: 13.6 mm
